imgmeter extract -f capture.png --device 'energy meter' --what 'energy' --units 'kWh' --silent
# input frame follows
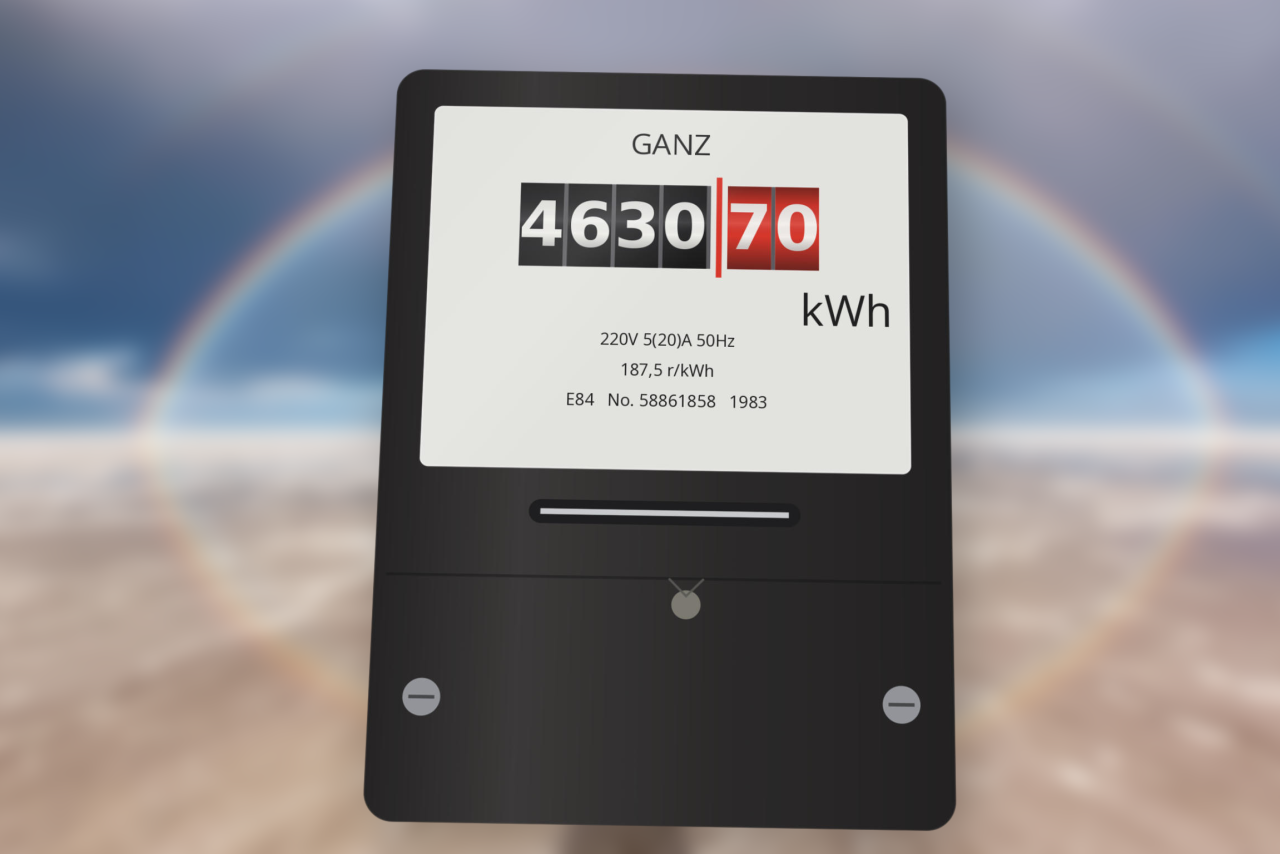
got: 4630.70 kWh
